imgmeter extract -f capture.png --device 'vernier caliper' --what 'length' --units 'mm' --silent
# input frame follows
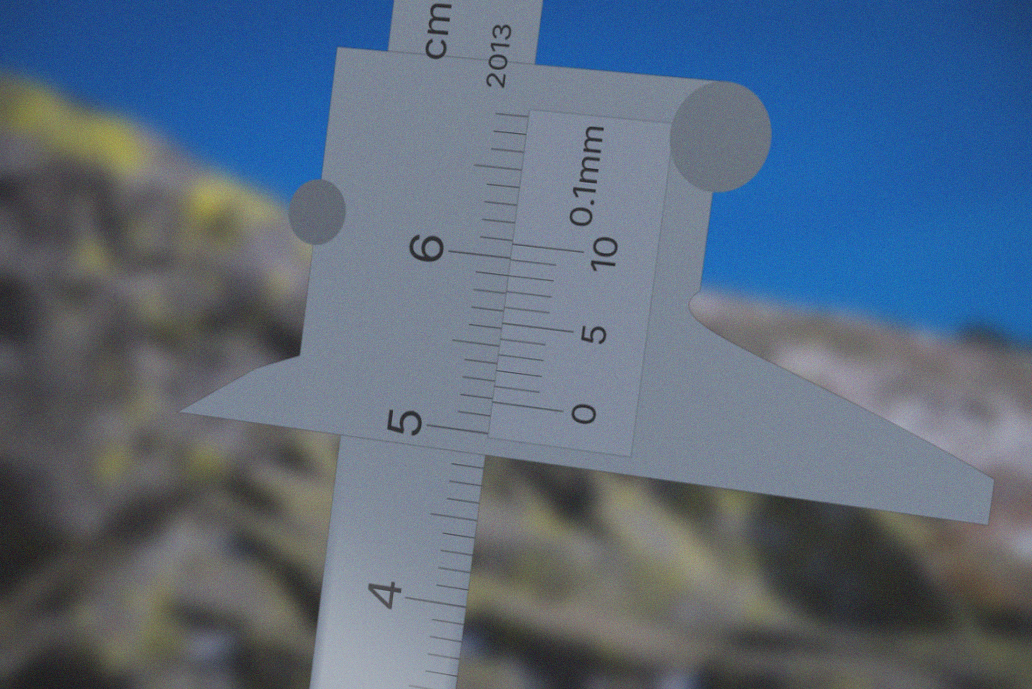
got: 51.8 mm
